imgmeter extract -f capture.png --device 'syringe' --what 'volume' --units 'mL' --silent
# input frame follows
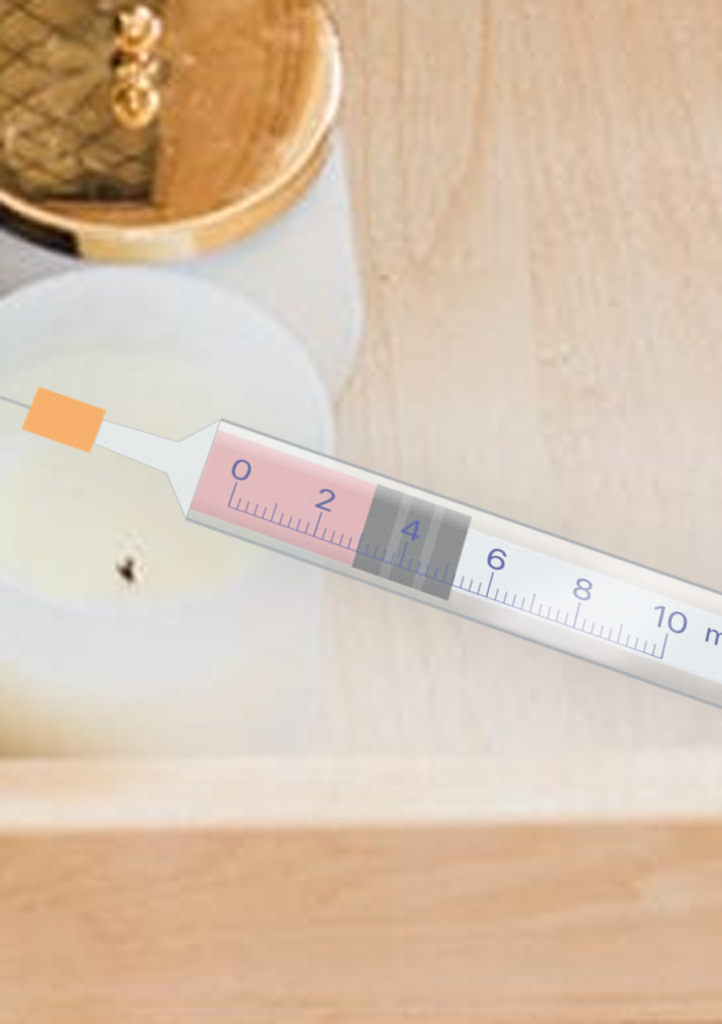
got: 3 mL
